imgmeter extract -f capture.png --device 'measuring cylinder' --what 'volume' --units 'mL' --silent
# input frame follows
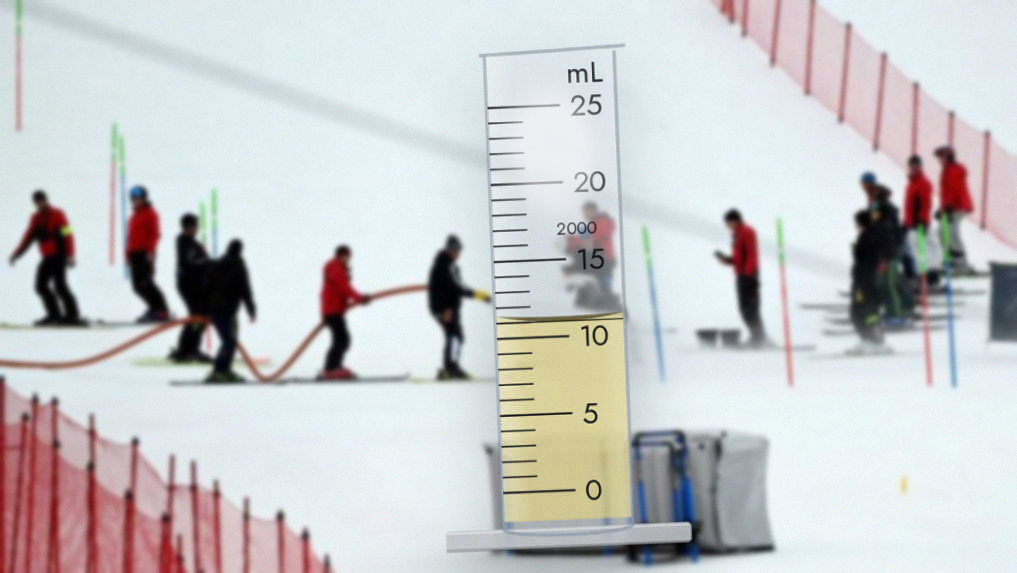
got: 11 mL
